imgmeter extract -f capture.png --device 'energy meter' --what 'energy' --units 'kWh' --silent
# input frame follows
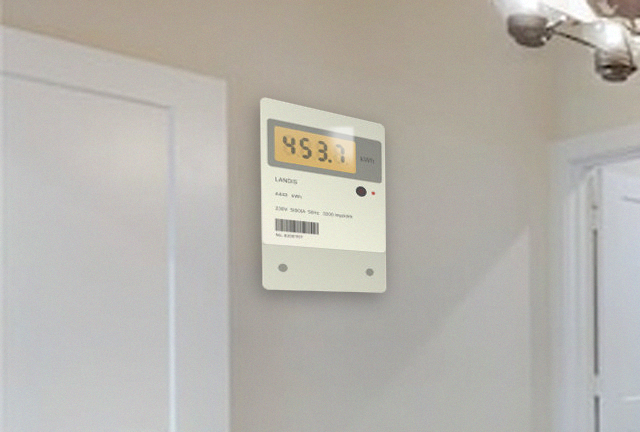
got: 453.7 kWh
